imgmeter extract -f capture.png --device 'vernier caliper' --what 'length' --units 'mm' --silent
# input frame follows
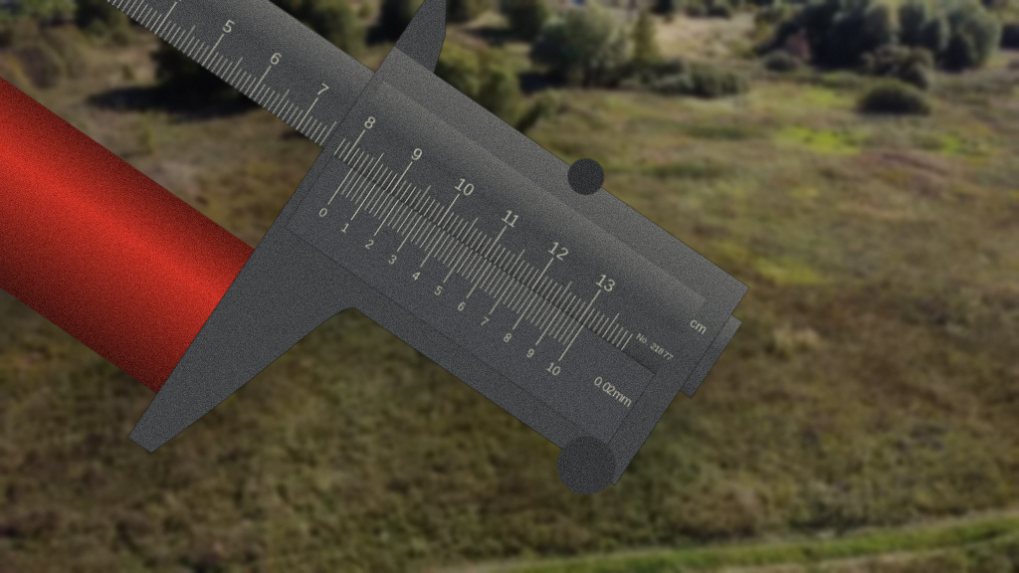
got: 82.0 mm
